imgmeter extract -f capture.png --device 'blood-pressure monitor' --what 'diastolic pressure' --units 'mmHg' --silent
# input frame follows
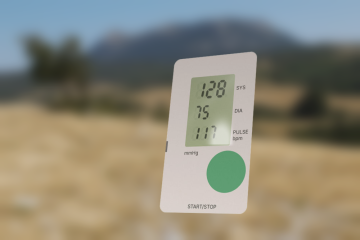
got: 75 mmHg
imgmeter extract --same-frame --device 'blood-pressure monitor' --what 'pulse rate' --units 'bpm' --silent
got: 117 bpm
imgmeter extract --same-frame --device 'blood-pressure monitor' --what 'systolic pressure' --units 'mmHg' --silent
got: 128 mmHg
